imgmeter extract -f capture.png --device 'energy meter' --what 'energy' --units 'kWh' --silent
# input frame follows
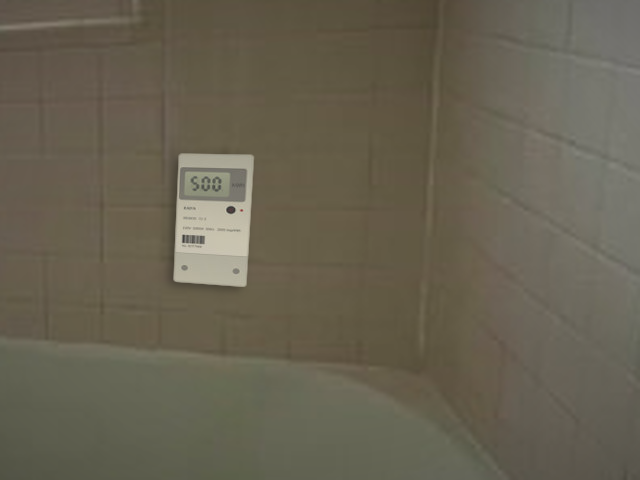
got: 500 kWh
